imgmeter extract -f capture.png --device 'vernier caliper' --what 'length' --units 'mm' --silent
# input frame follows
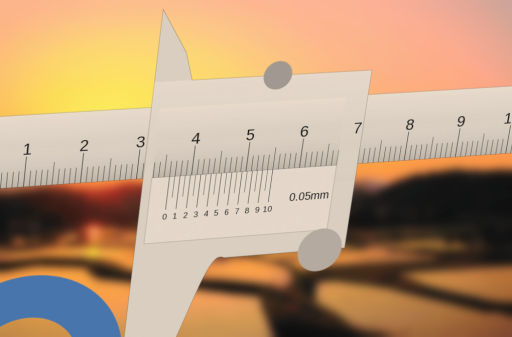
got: 36.0 mm
